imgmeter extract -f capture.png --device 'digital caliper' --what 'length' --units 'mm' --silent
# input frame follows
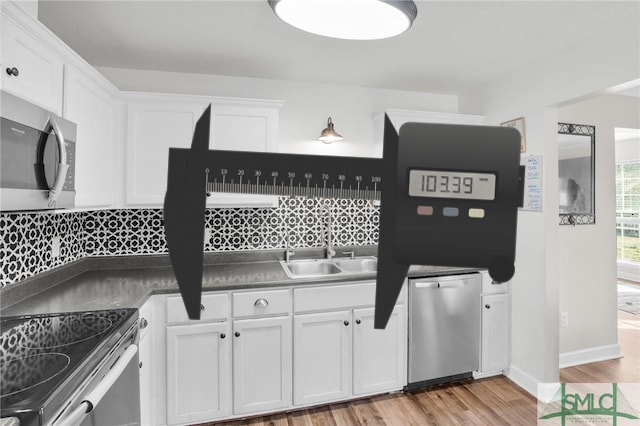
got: 103.39 mm
